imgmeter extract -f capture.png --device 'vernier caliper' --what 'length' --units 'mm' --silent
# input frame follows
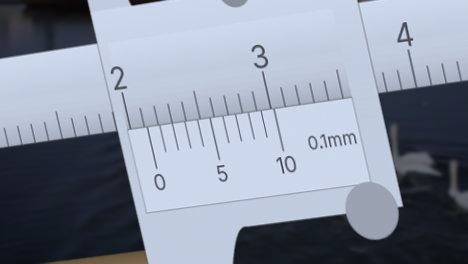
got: 21.2 mm
